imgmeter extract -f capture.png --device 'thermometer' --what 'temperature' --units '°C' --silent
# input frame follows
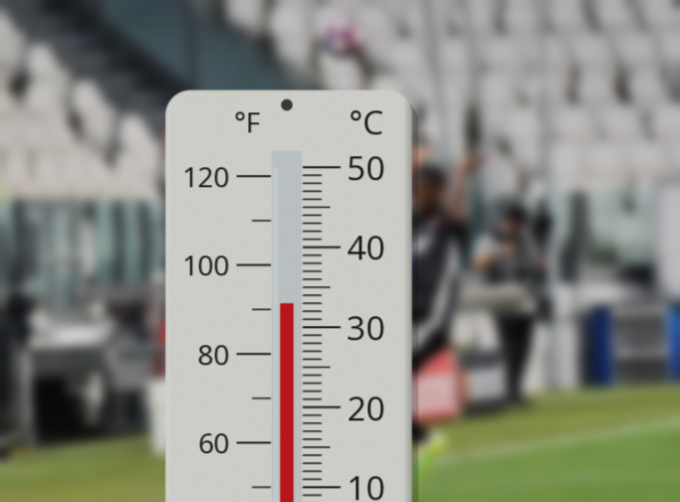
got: 33 °C
